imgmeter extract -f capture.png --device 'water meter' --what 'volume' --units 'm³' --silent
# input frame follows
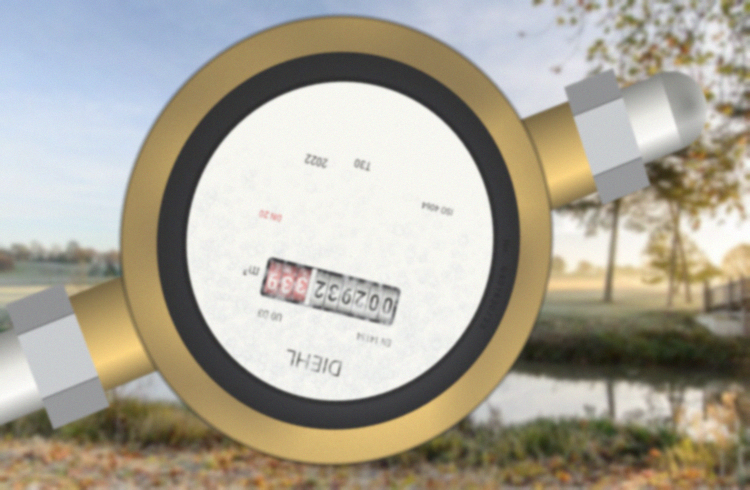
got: 2932.339 m³
